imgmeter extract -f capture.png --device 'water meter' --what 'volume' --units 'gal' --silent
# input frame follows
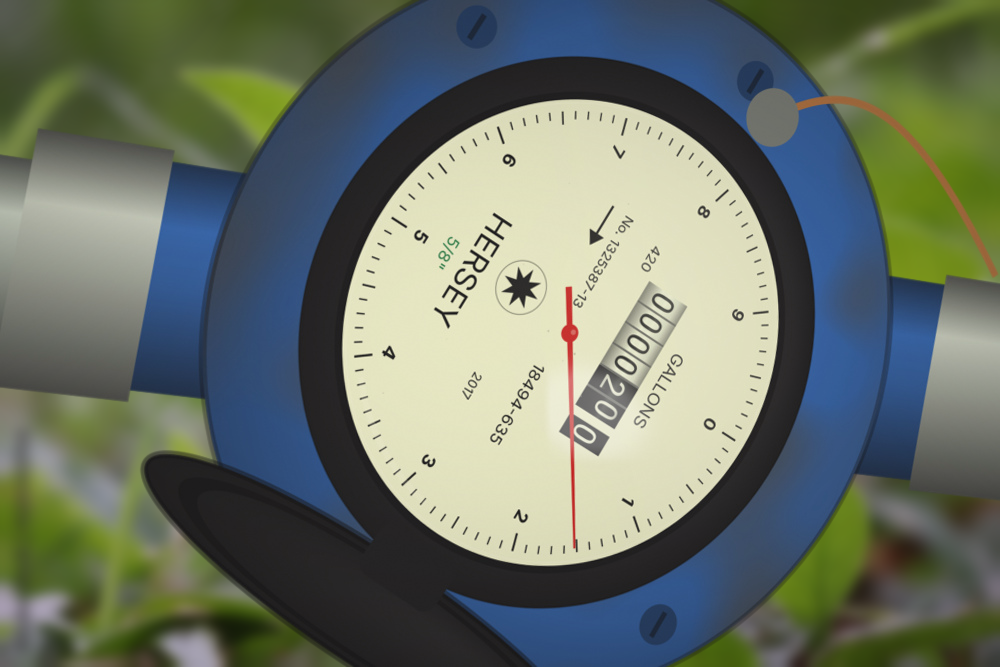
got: 201.5 gal
